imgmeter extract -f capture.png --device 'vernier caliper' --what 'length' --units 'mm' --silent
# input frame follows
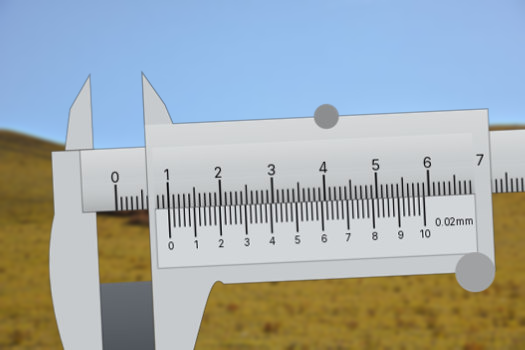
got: 10.0 mm
